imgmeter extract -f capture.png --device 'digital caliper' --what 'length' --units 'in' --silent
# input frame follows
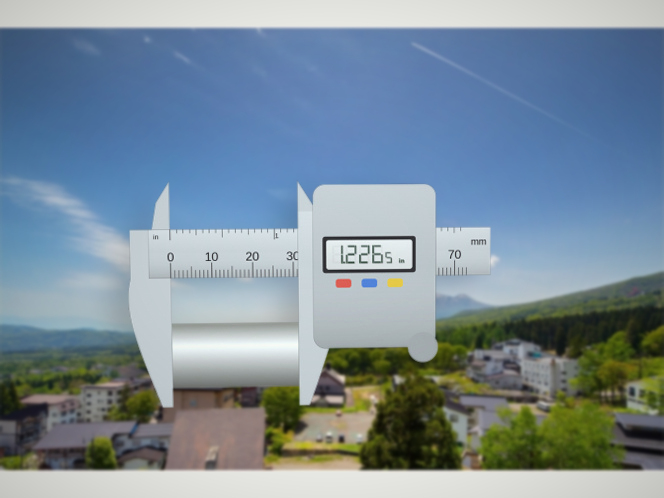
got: 1.2265 in
